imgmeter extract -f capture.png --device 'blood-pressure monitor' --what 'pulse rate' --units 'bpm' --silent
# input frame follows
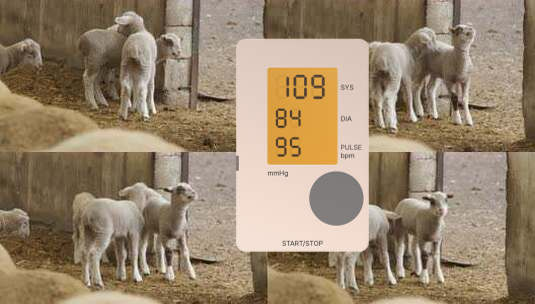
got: 95 bpm
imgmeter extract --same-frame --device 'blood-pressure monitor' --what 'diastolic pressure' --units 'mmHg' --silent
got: 84 mmHg
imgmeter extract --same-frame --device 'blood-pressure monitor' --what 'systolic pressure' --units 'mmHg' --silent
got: 109 mmHg
